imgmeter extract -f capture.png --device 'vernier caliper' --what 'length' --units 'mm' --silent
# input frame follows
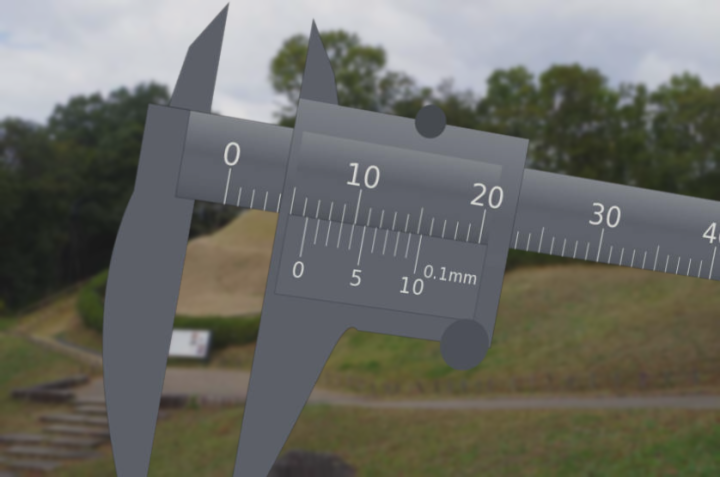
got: 6.3 mm
